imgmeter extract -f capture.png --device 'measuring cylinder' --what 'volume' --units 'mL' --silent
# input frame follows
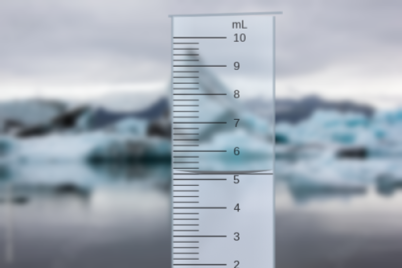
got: 5.2 mL
